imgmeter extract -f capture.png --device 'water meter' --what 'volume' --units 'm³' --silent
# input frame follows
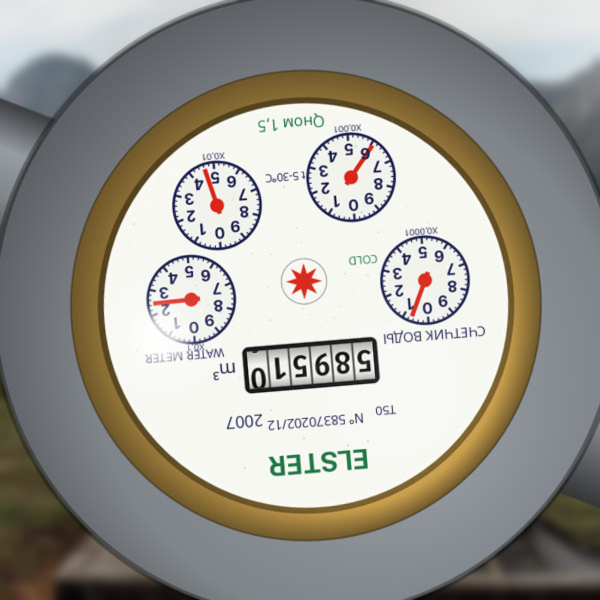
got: 589510.2460 m³
